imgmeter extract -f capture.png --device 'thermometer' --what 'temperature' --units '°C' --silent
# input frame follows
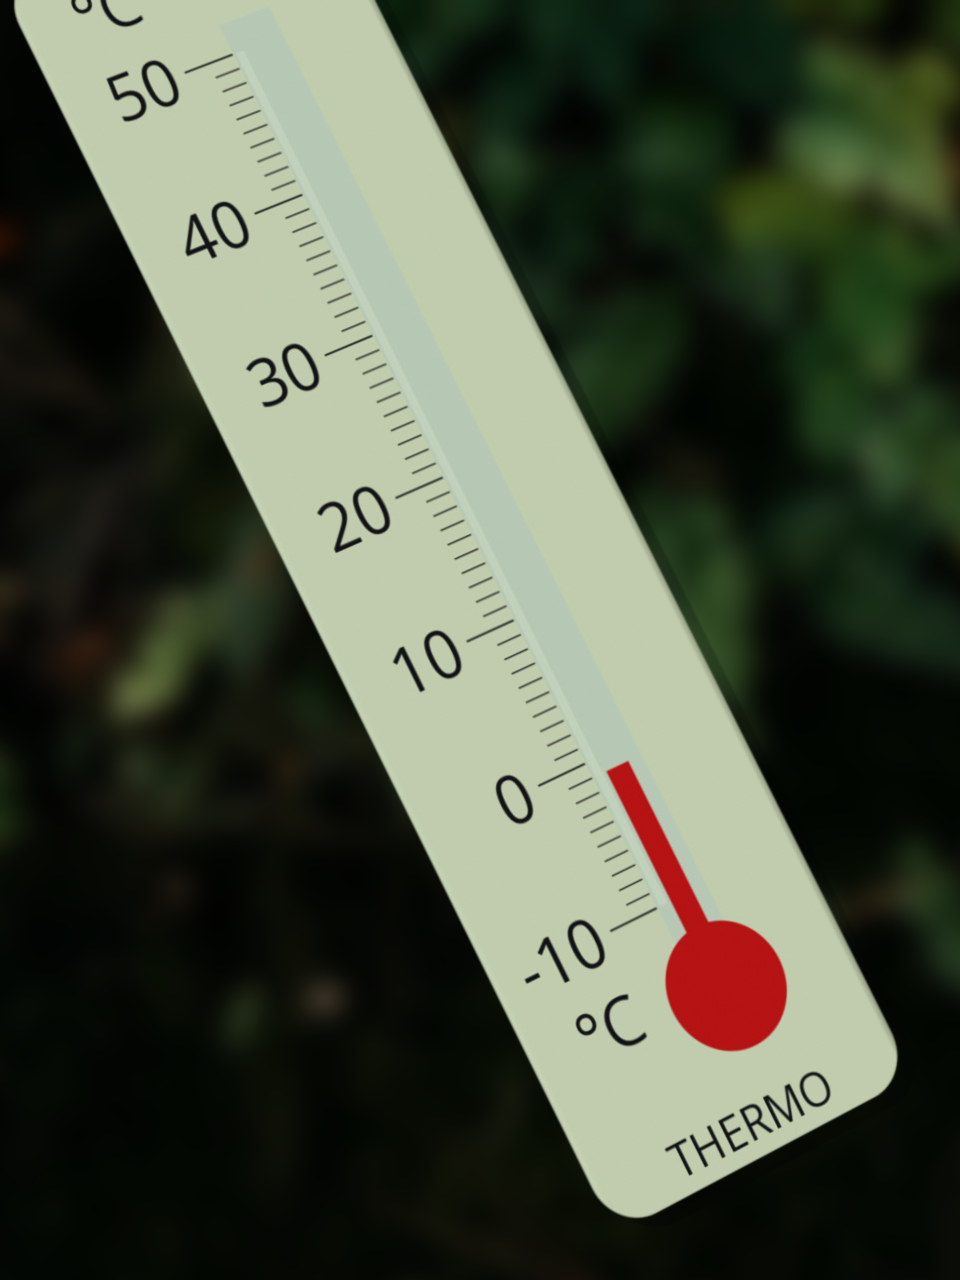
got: -1 °C
